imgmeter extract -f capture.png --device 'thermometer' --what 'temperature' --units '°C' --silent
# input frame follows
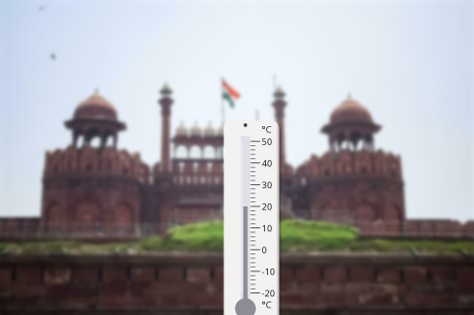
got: 20 °C
